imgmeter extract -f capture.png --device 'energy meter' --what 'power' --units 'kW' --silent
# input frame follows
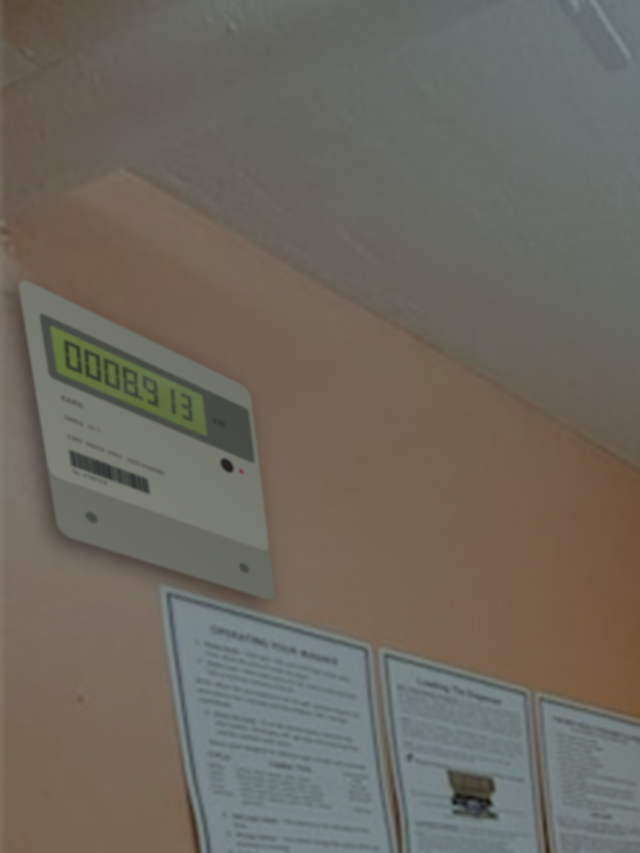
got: 8.913 kW
